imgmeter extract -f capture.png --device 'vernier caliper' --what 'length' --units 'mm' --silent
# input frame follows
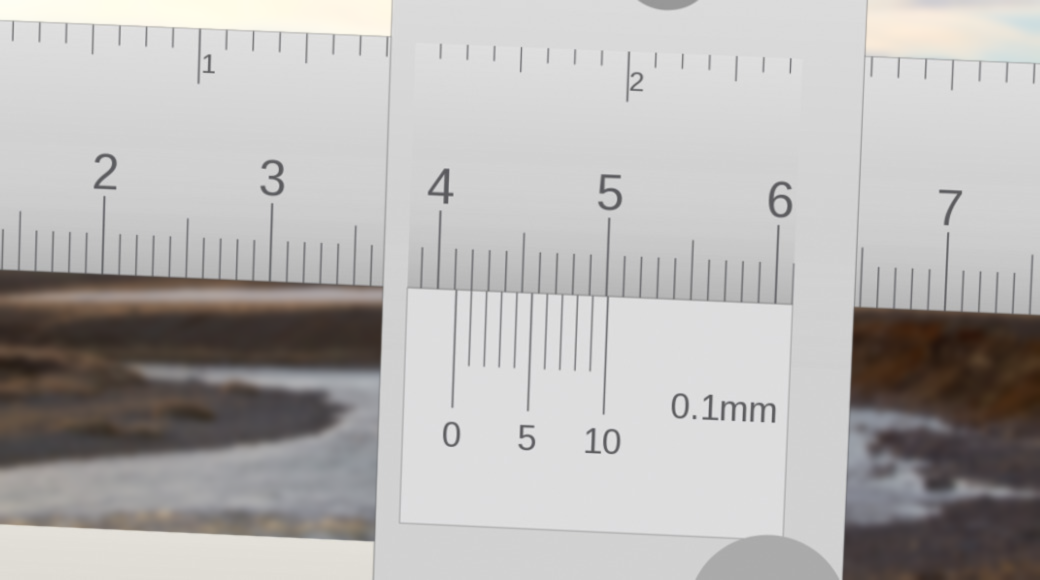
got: 41.1 mm
